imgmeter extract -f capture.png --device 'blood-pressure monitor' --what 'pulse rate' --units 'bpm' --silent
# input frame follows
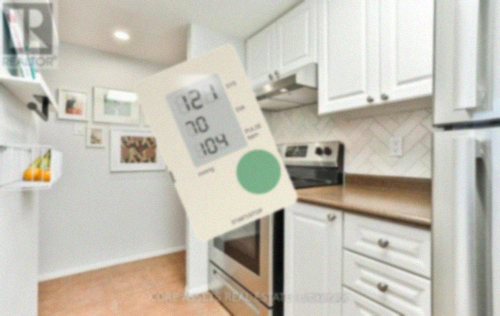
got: 104 bpm
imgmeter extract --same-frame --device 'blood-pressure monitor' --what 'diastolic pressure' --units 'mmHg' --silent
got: 70 mmHg
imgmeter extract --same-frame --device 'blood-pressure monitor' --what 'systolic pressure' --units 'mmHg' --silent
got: 121 mmHg
